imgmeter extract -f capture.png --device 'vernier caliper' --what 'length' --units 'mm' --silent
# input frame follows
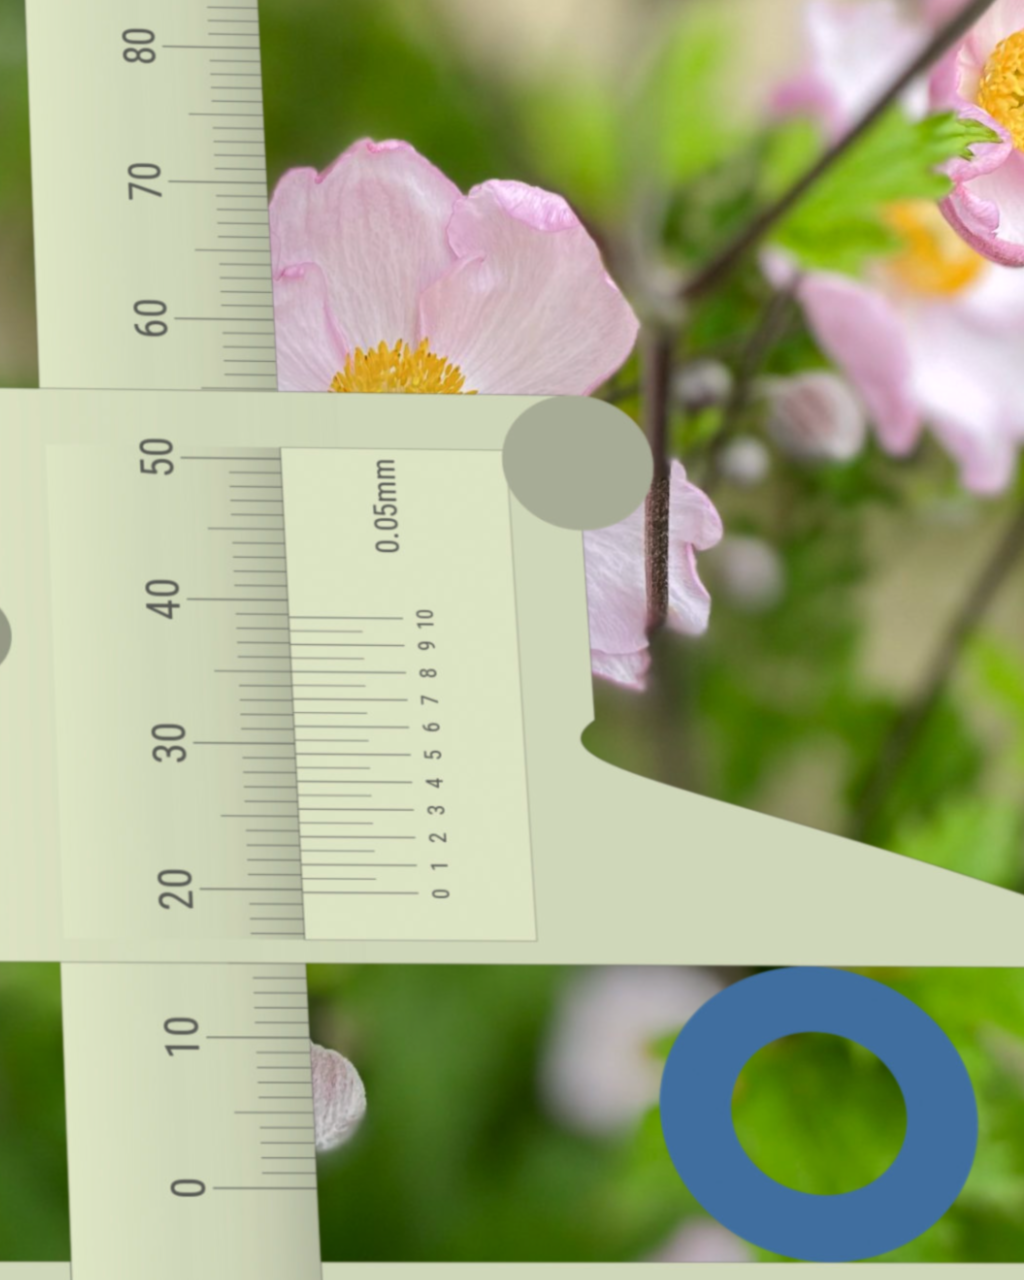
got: 19.8 mm
